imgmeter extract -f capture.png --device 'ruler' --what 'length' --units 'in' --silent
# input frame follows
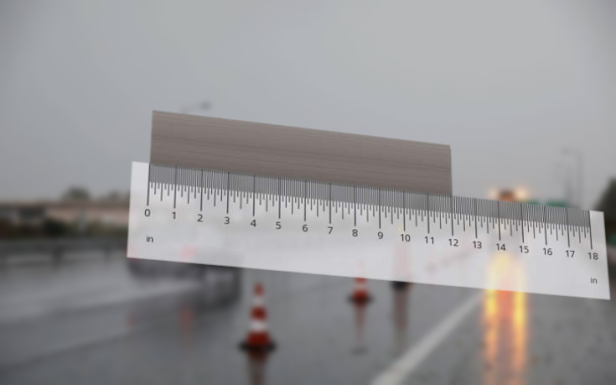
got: 12 in
